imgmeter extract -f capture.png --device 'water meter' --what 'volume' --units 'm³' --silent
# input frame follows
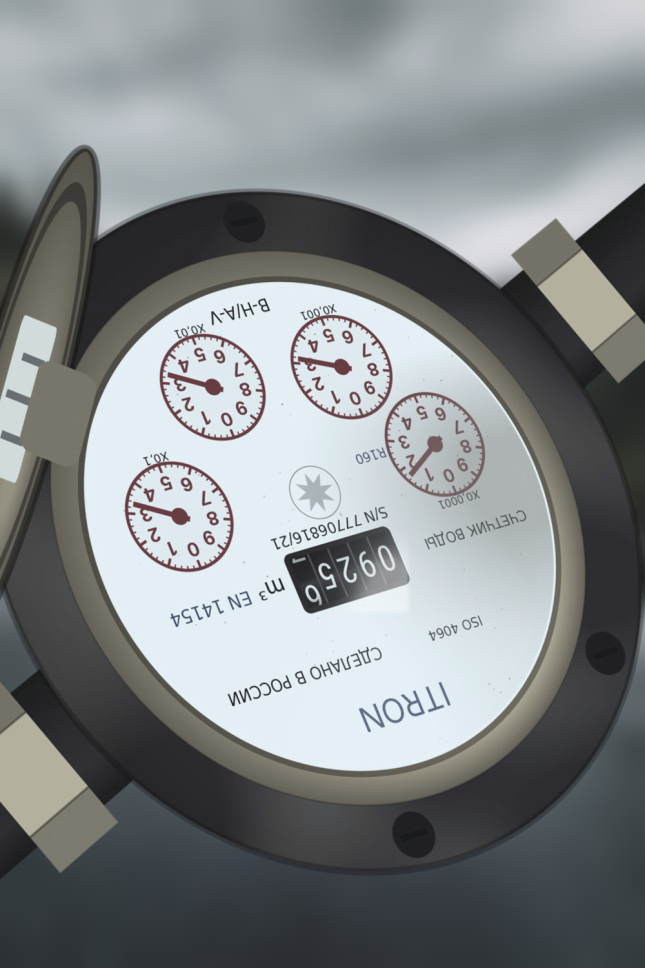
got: 9256.3331 m³
